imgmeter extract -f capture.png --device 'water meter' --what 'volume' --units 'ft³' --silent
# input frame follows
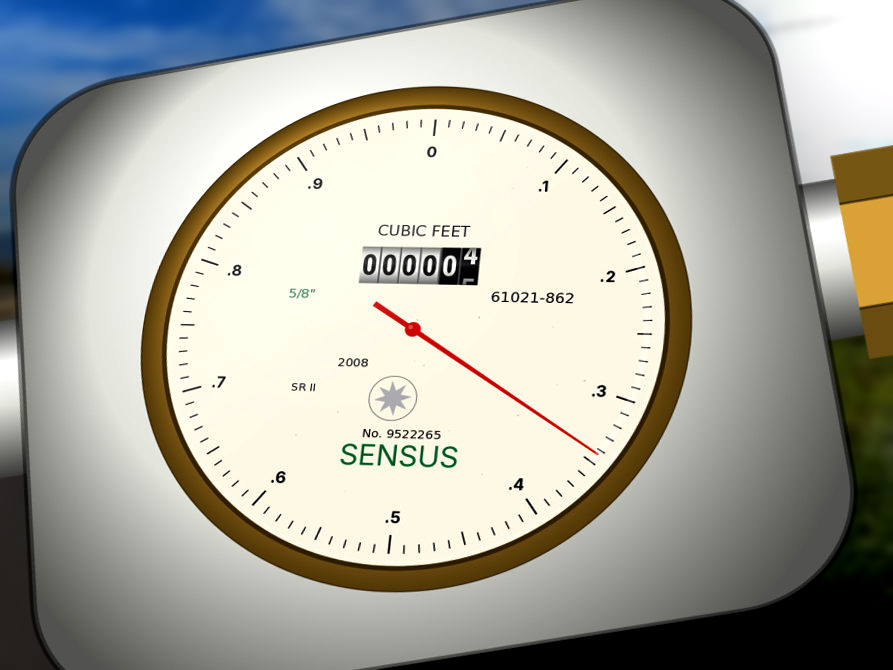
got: 4.34 ft³
